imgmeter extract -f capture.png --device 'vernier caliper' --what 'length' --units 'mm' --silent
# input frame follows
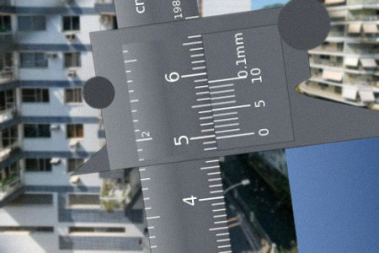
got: 49.6 mm
